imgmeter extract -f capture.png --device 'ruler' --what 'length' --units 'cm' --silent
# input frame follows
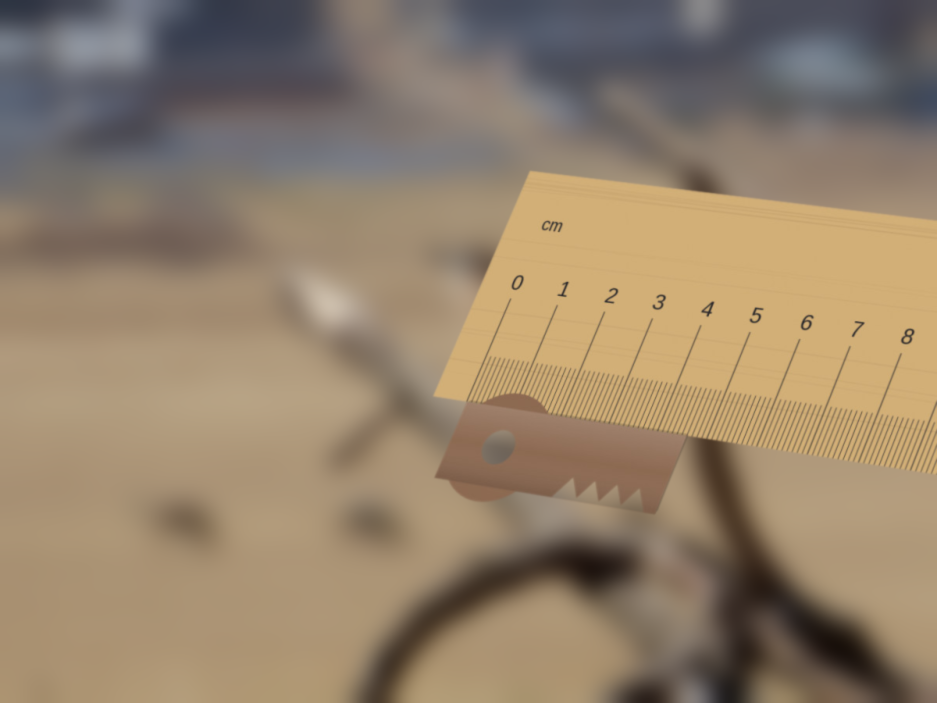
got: 4.6 cm
